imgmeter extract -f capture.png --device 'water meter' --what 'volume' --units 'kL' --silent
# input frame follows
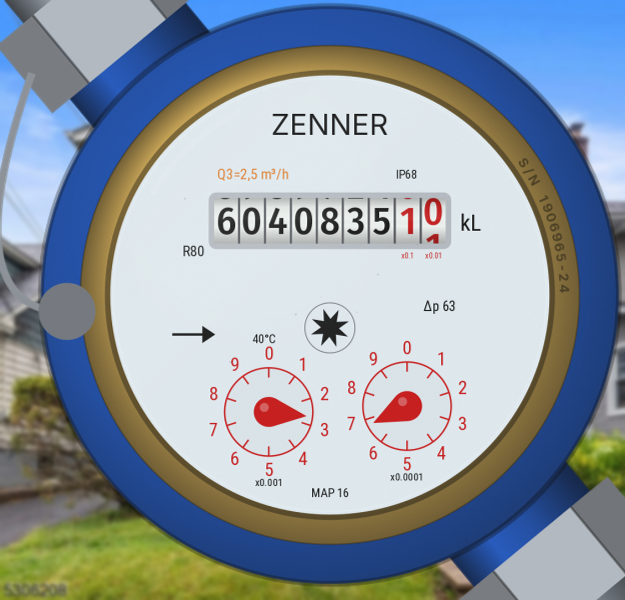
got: 6040835.1026 kL
